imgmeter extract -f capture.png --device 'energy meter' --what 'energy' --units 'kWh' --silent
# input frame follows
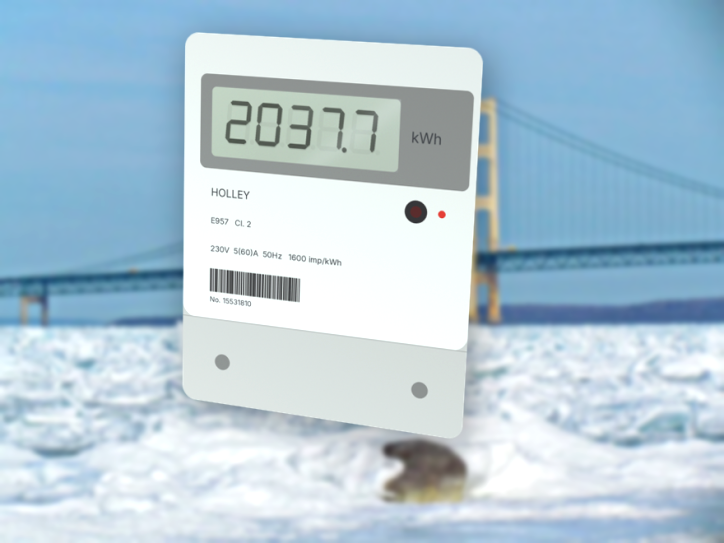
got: 2037.7 kWh
